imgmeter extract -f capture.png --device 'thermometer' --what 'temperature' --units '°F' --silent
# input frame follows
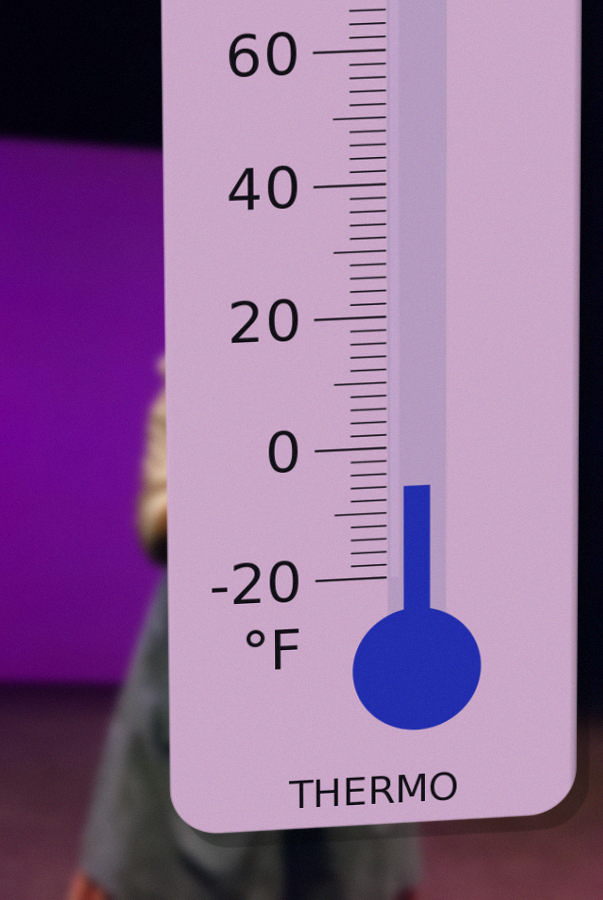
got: -6 °F
